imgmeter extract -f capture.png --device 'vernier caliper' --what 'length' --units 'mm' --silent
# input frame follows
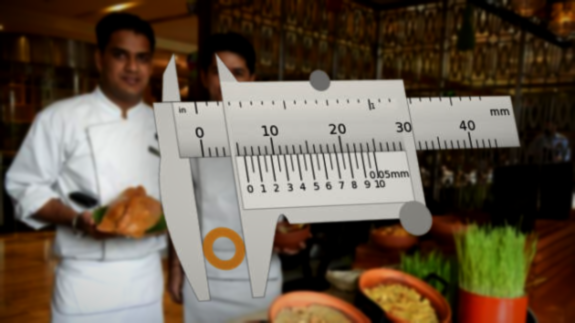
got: 5.8 mm
